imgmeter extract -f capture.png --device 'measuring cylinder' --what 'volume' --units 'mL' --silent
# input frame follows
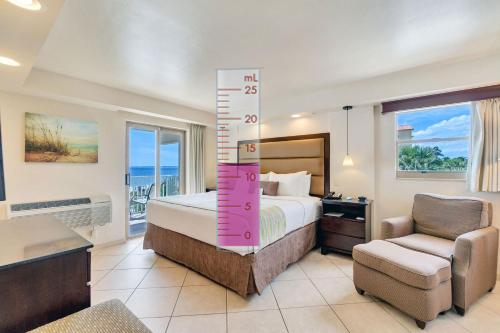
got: 12 mL
